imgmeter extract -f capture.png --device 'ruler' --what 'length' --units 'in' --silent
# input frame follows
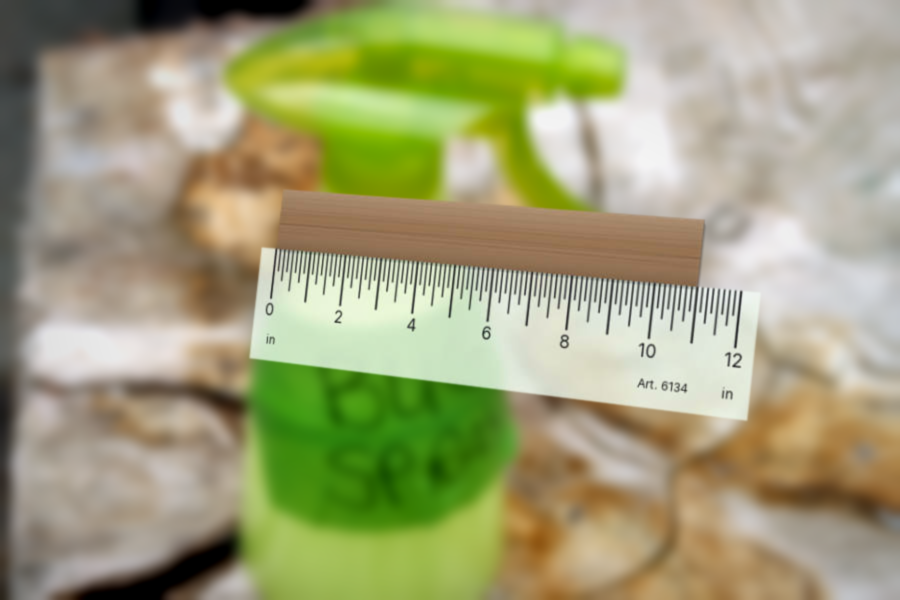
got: 11 in
